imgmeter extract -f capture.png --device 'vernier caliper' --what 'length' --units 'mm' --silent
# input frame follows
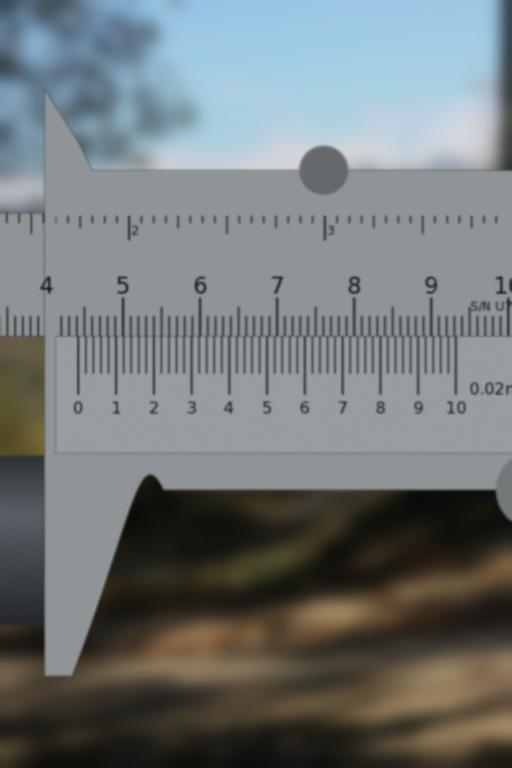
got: 44.2 mm
